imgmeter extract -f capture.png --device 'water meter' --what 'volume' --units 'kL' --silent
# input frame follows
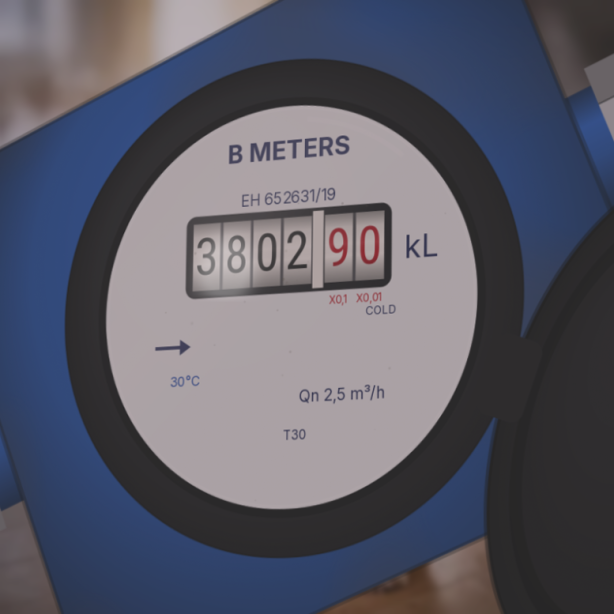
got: 3802.90 kL
